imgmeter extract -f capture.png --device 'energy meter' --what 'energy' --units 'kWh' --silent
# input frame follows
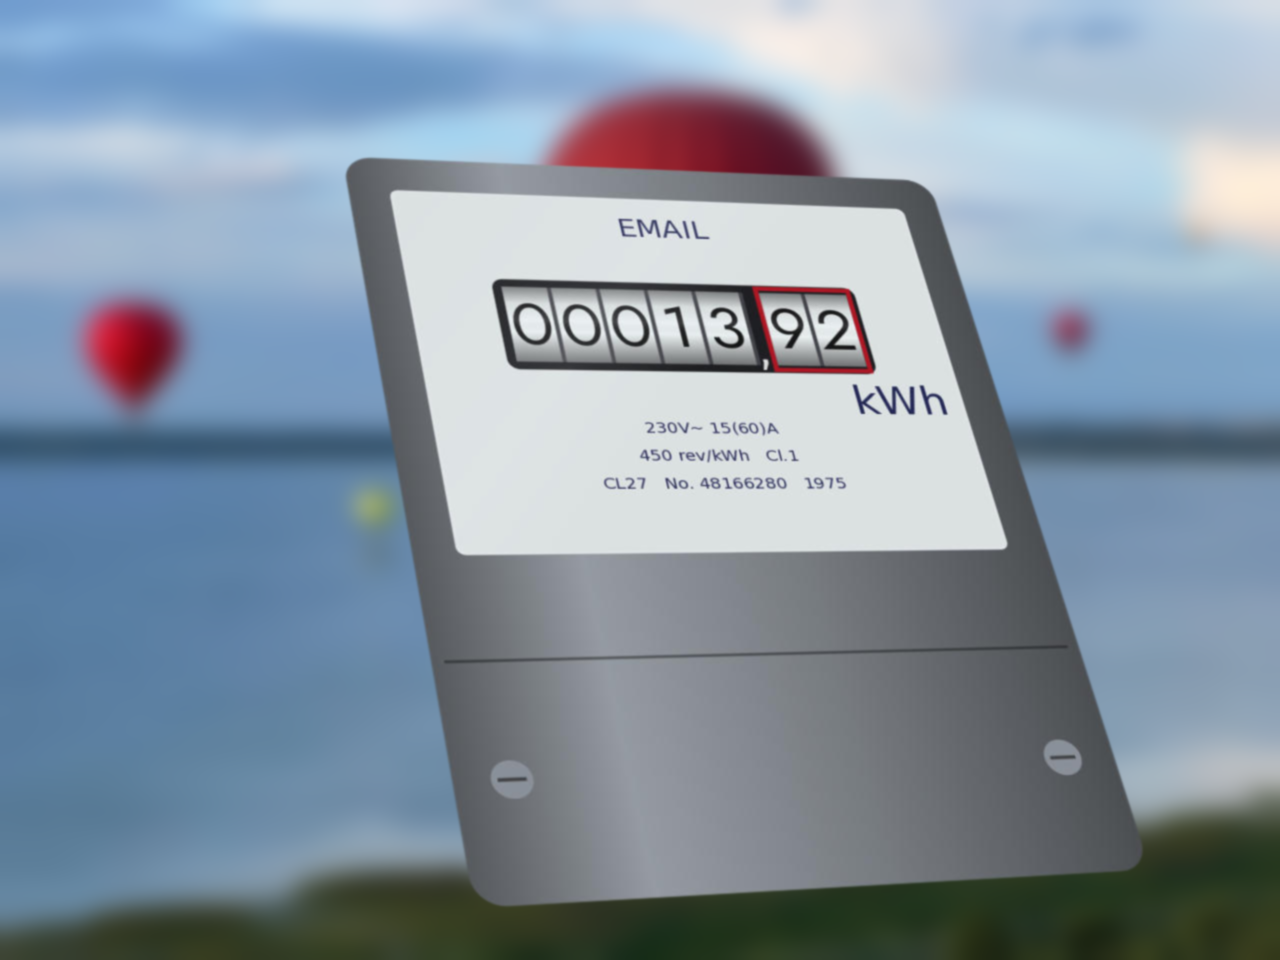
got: 13.92 kWh
